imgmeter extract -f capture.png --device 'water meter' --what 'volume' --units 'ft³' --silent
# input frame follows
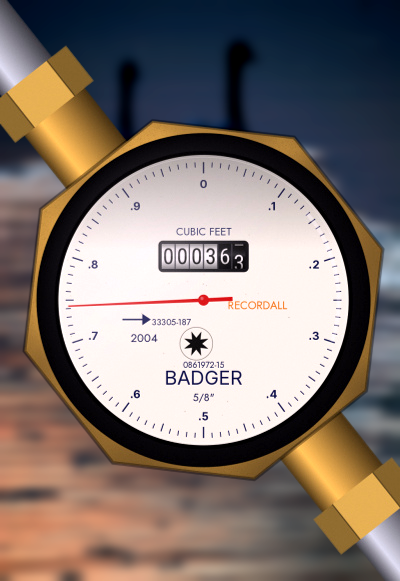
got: 362.74 ft³
